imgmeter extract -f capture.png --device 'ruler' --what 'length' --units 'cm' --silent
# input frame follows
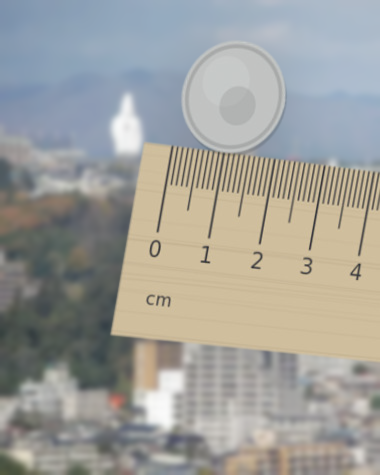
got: 2 cm
